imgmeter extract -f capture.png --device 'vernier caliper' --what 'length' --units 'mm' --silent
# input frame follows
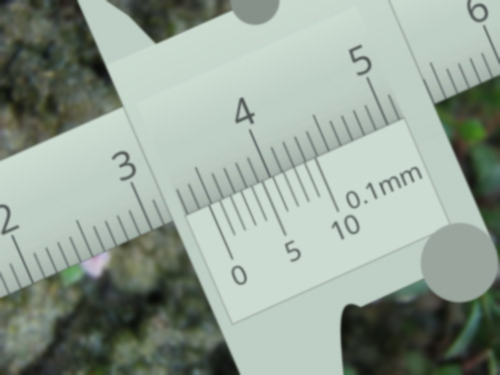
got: 34.8 mm
